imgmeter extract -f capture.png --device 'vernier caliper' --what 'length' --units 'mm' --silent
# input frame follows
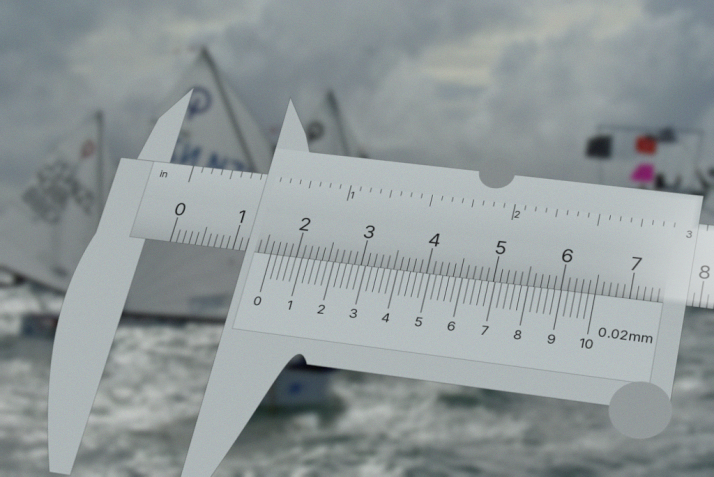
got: 16.0 mm
